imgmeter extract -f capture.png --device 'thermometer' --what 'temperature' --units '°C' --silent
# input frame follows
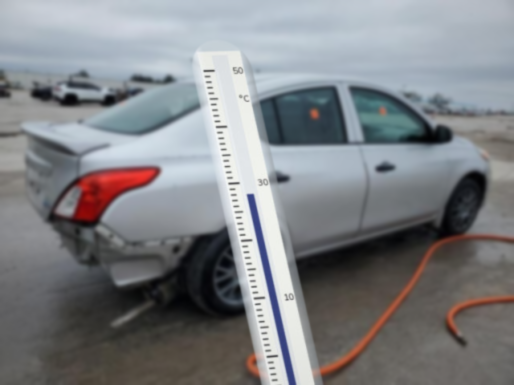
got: 28 °C
